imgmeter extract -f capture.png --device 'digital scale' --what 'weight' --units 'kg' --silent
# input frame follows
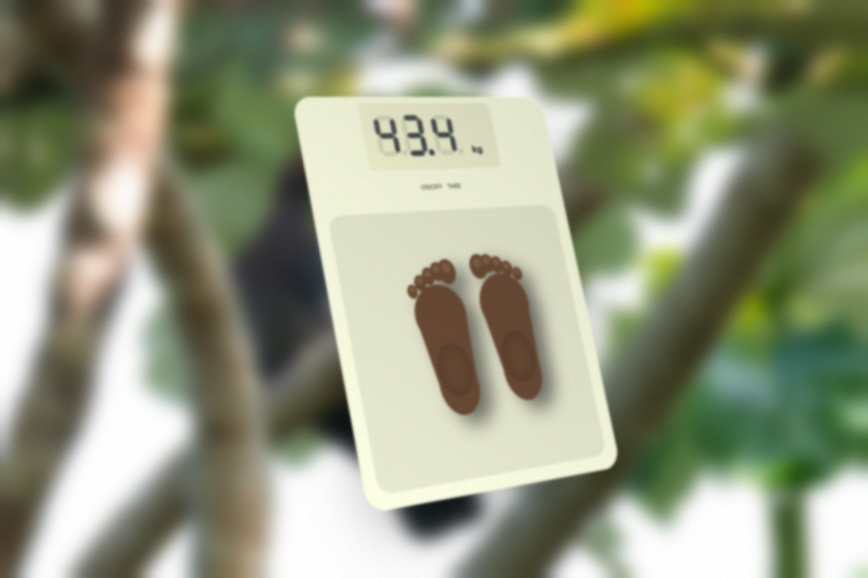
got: 43.4 kg
